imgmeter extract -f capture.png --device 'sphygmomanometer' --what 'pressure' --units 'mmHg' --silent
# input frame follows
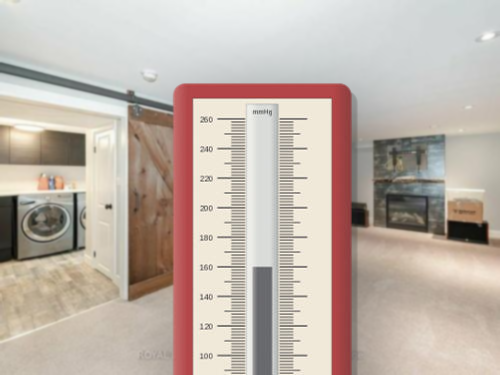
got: 160 mmHg
